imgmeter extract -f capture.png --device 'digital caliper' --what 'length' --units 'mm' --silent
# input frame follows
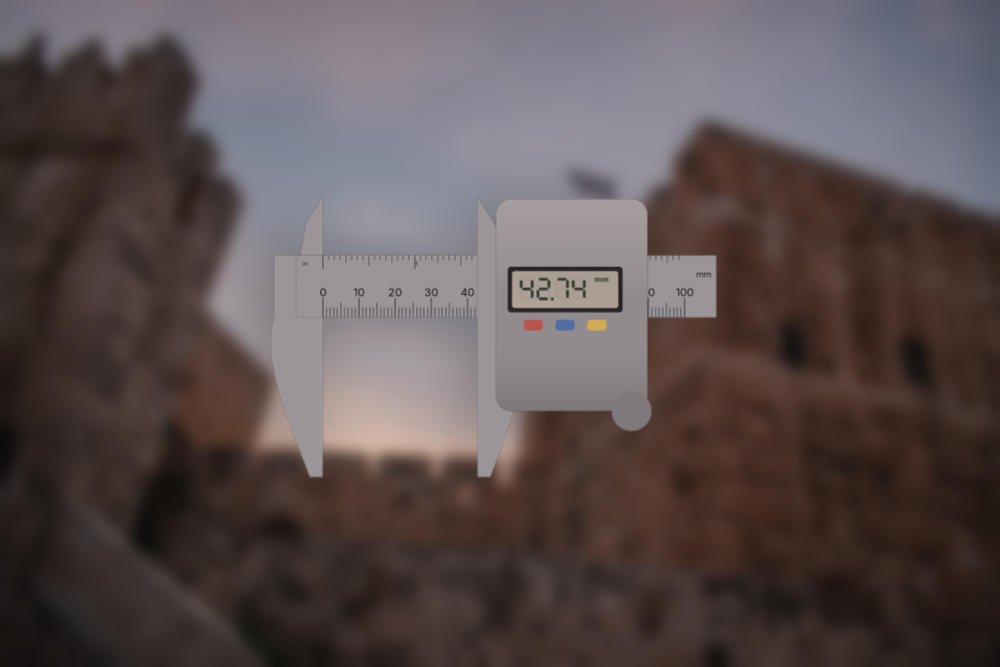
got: 42.74 mm
